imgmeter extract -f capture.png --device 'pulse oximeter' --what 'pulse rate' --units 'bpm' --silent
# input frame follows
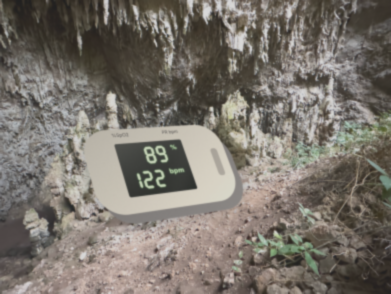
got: 122 bpm
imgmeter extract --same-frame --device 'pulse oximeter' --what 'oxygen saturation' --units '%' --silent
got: 89 %
